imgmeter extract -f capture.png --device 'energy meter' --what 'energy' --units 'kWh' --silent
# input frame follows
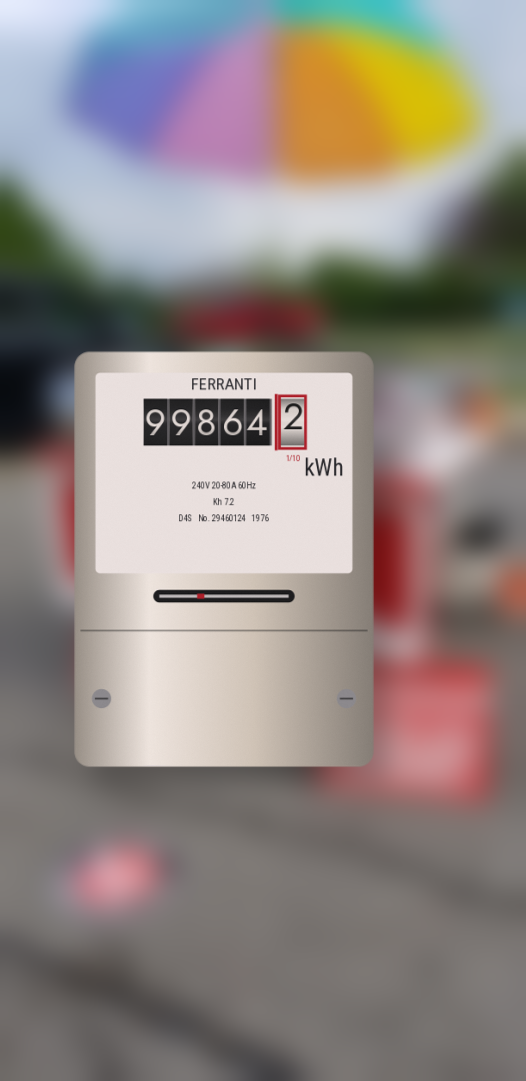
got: 99864.2 kWh
